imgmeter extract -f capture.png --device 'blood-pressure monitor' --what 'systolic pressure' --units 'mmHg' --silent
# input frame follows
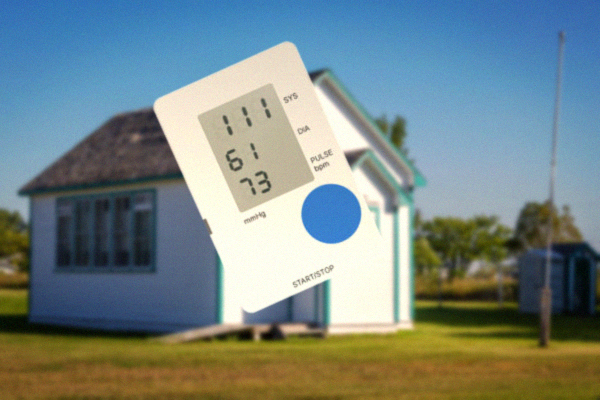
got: 111 mmHg
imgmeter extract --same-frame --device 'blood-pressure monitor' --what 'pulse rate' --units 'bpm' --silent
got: 73 bpm
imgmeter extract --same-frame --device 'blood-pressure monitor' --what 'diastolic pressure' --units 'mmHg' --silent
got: 61 mmHg
